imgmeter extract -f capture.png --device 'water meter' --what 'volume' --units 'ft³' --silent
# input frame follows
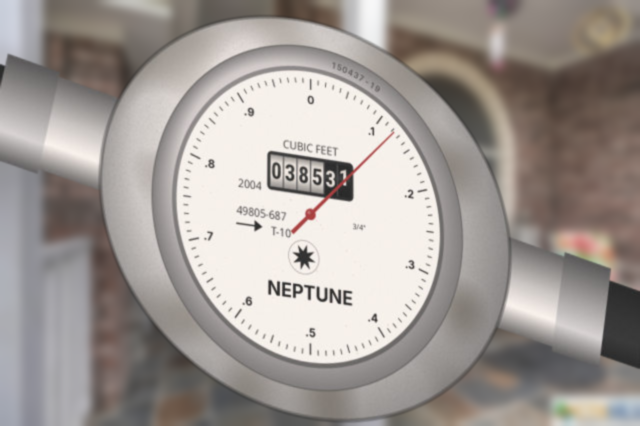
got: 38531.12 ft³
